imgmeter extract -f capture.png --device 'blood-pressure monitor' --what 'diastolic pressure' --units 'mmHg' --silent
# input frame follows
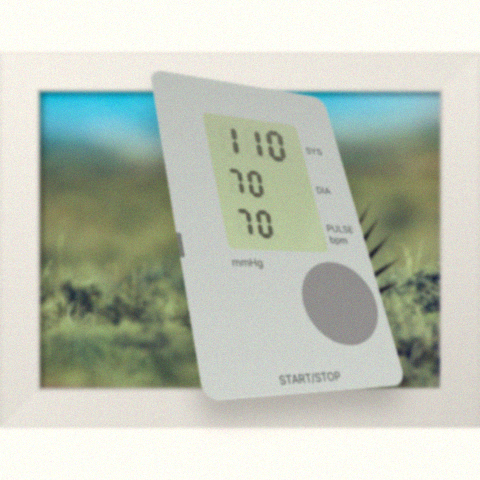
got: 70 mmHg
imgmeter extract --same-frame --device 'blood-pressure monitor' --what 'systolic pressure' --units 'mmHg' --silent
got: 110 mmHg
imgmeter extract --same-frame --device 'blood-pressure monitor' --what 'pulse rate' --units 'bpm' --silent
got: 70 bpm
